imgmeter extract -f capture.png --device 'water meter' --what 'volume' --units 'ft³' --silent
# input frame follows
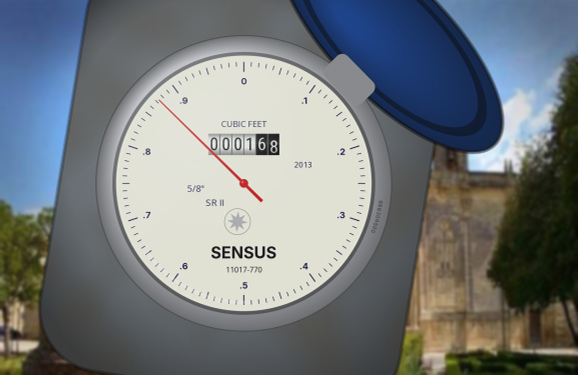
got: 167.87 ft³
